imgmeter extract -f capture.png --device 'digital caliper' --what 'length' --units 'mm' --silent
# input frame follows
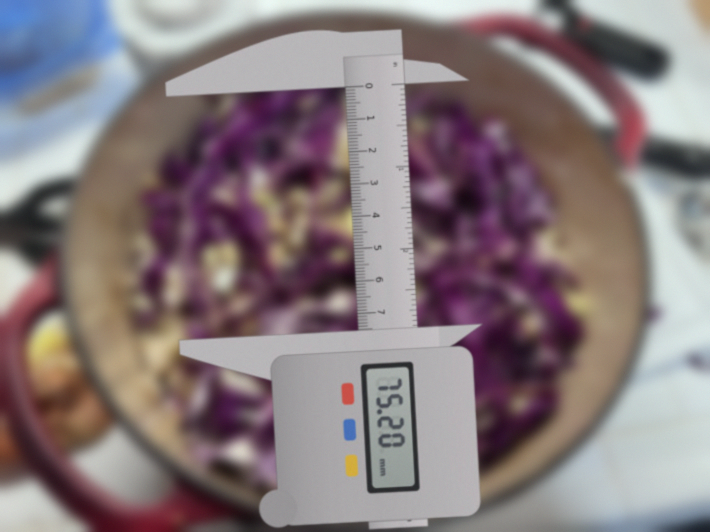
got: 75.20 mm
